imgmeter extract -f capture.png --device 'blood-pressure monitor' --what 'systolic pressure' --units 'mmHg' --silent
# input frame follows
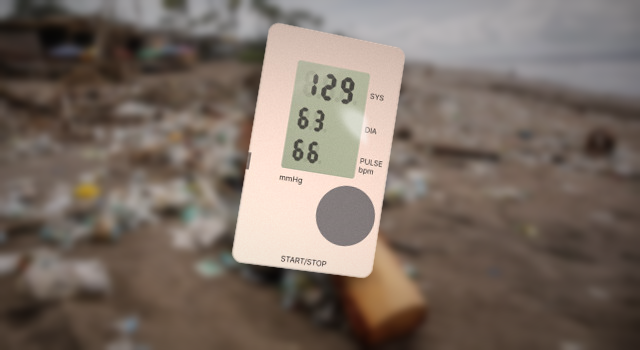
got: 129 mmHg
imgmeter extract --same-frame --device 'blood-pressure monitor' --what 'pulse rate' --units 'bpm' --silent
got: 66 bpm
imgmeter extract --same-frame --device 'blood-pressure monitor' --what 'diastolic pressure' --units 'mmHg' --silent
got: 63 mmHg
